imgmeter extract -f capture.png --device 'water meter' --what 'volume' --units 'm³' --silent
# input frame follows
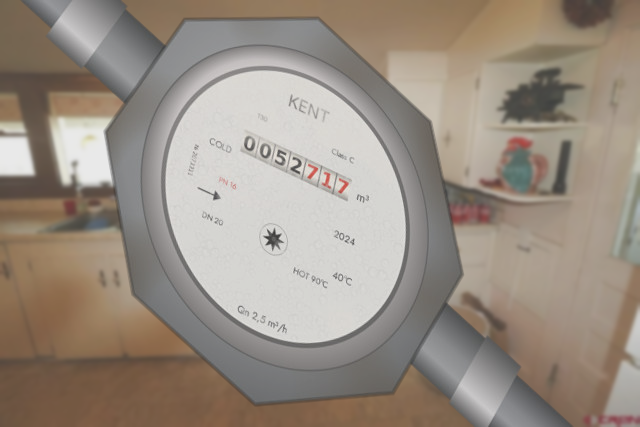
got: 52.717 m³
